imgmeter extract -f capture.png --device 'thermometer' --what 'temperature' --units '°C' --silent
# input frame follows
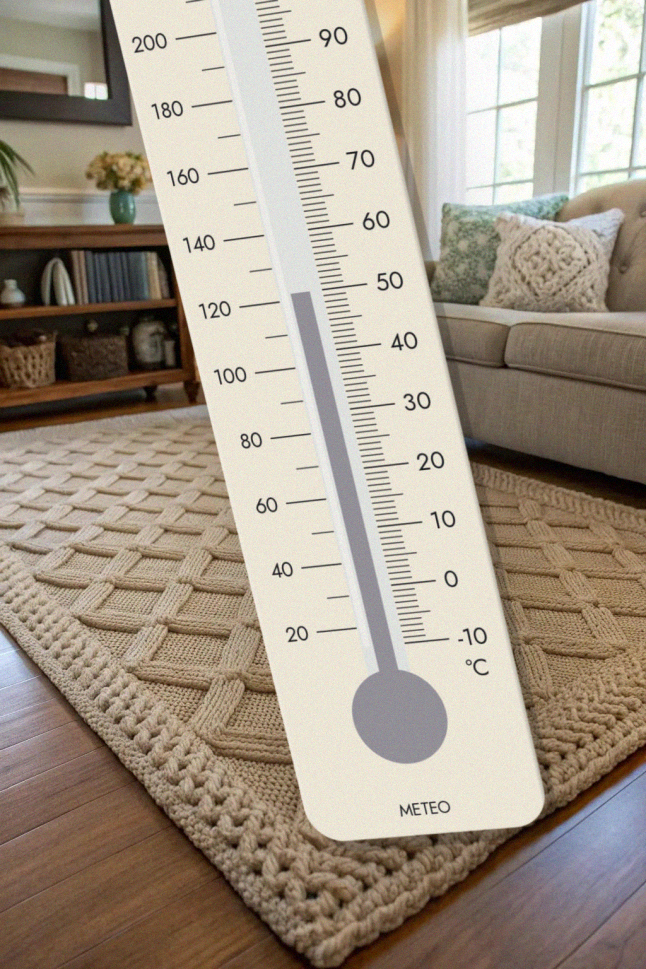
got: 50 °C
